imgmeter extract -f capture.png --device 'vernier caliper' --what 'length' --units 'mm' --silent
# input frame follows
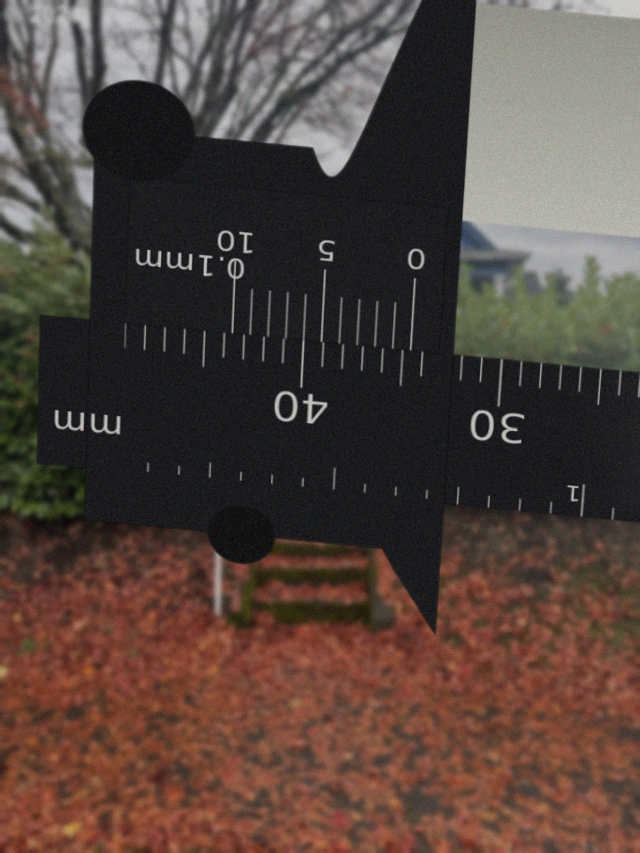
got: 34.6 mm
